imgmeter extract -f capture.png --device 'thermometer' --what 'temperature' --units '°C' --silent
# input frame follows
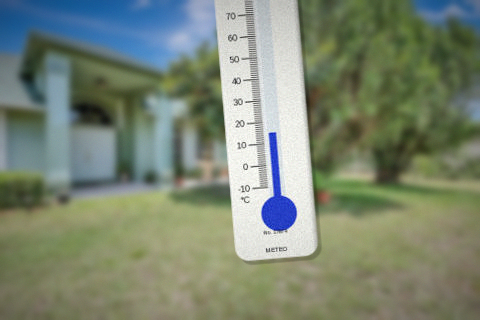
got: 15 °C
